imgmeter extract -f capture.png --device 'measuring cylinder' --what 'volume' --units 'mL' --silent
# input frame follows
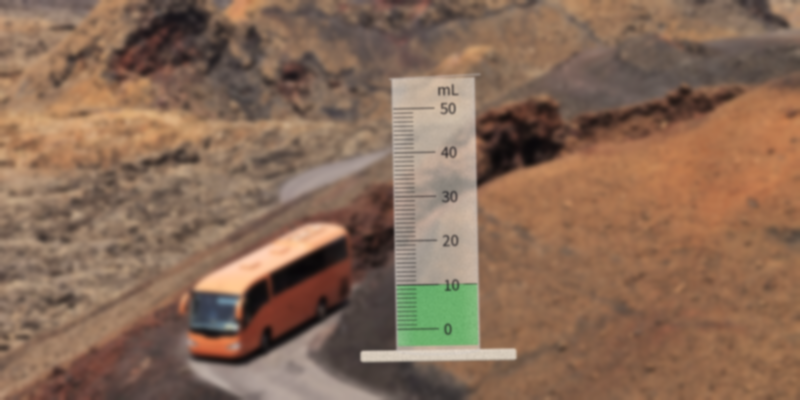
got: 10 mL
